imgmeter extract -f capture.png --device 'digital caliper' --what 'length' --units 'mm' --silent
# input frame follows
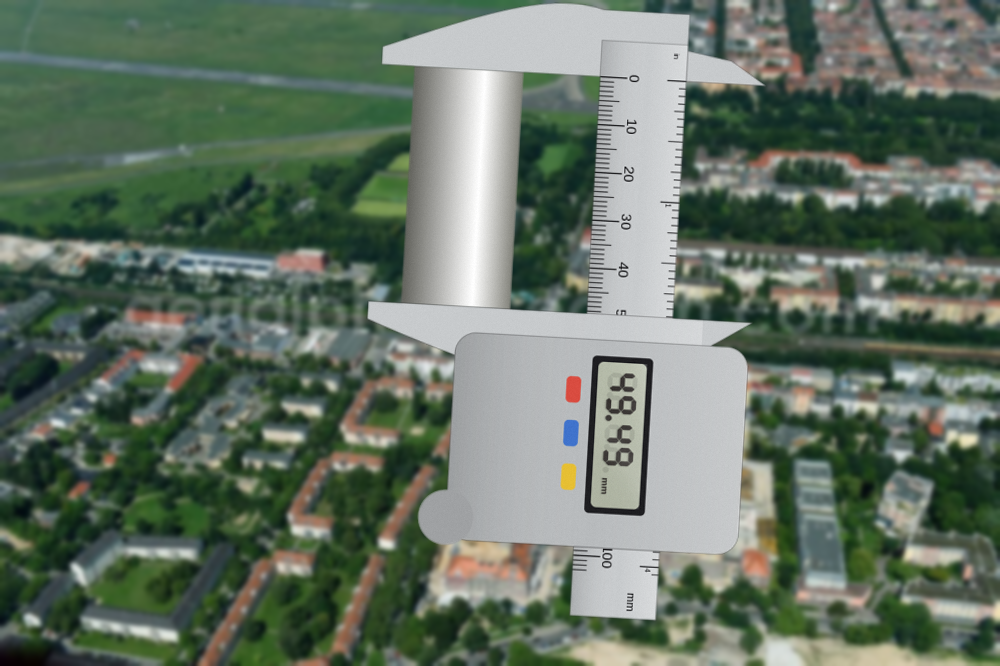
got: 49.49 mm
